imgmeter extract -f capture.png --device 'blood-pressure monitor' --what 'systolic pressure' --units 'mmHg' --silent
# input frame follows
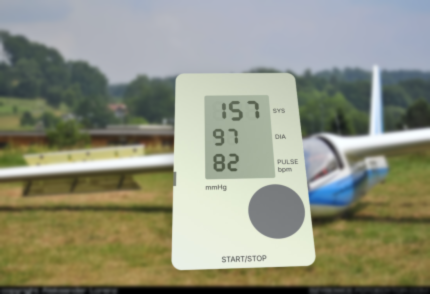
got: 157 mmHg
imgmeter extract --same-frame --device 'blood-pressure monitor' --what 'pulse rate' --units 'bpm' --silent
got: 82 bpm
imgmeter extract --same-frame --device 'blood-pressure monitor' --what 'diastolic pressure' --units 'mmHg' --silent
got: 97 mmHg
